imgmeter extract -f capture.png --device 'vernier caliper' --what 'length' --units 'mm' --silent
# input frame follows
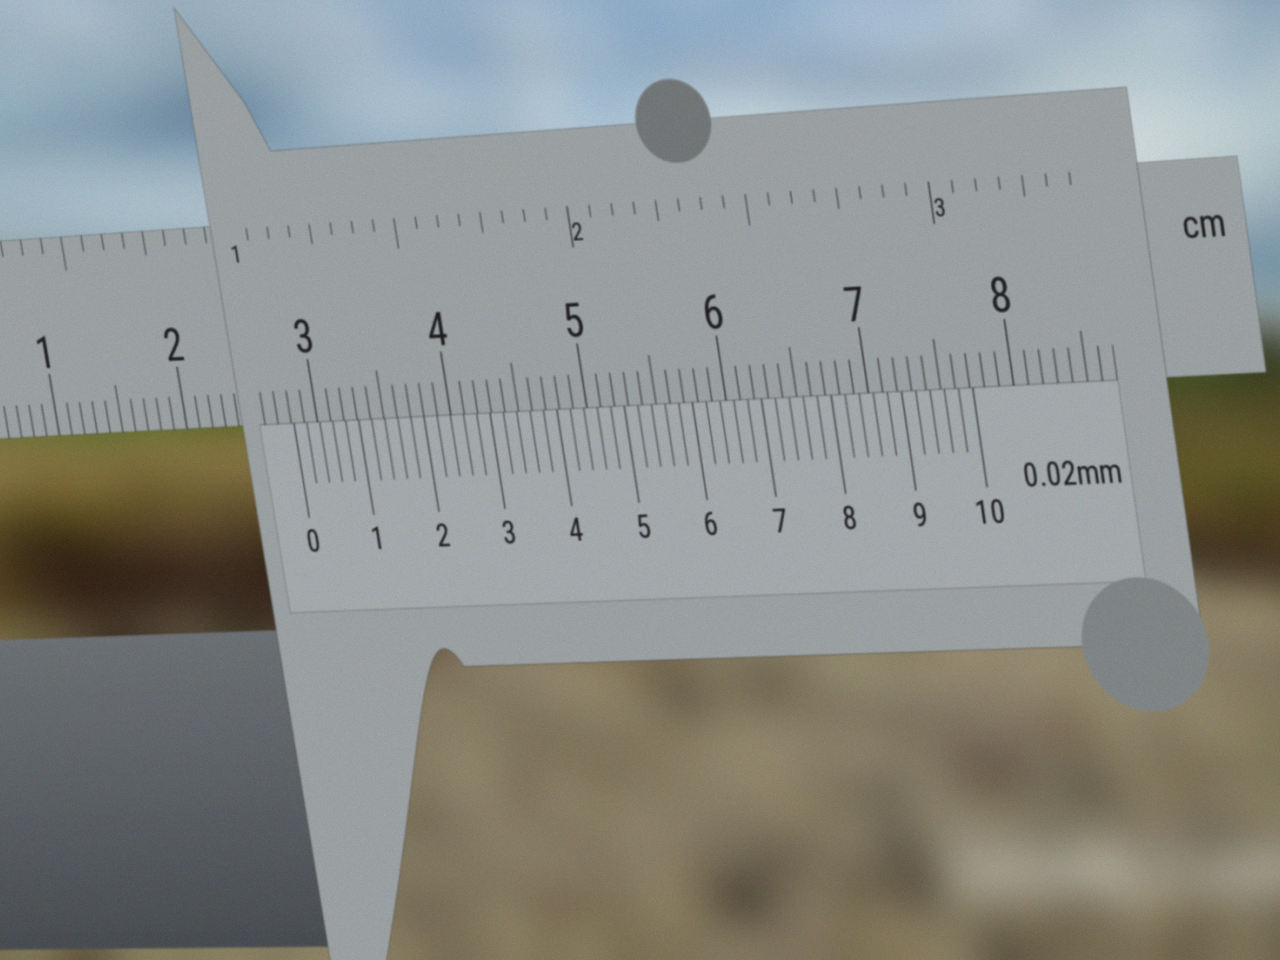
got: 28.2 mm
